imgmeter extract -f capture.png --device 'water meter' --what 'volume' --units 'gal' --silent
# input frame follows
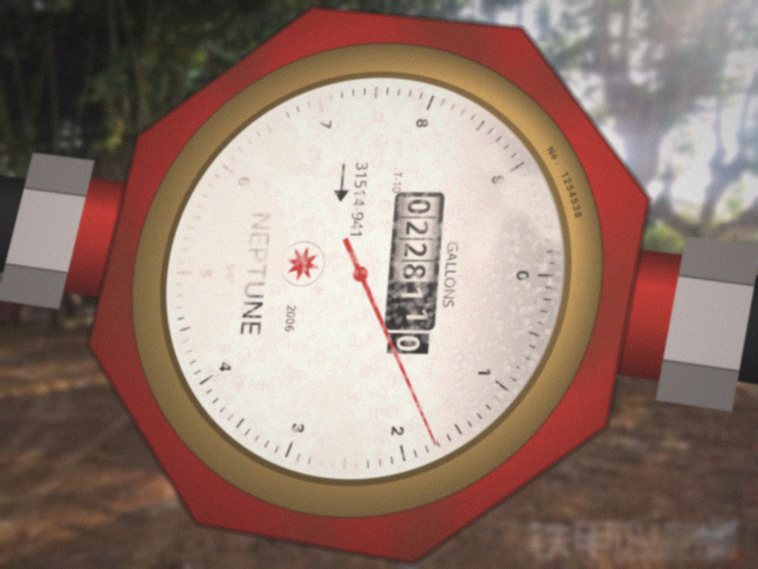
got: 228111.7 gal
